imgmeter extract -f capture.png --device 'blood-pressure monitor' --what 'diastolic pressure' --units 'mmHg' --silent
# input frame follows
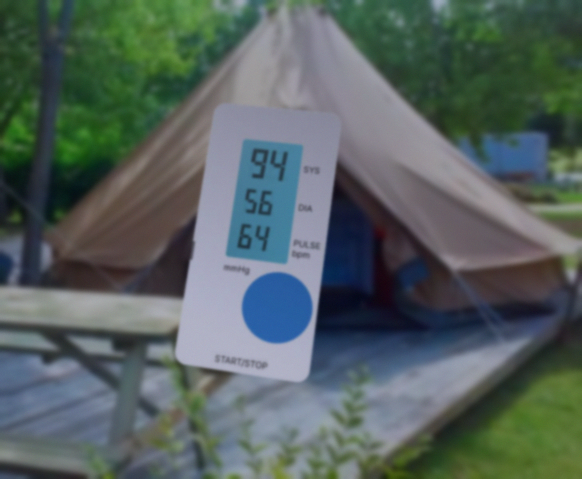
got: 56 mmHg
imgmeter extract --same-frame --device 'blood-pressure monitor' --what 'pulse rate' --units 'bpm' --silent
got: 64 bpm
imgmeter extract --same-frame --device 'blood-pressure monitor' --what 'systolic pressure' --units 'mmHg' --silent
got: 94 mmHg
